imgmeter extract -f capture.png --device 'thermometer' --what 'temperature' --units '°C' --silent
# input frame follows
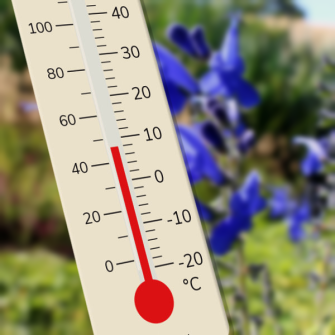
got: 8 °C
